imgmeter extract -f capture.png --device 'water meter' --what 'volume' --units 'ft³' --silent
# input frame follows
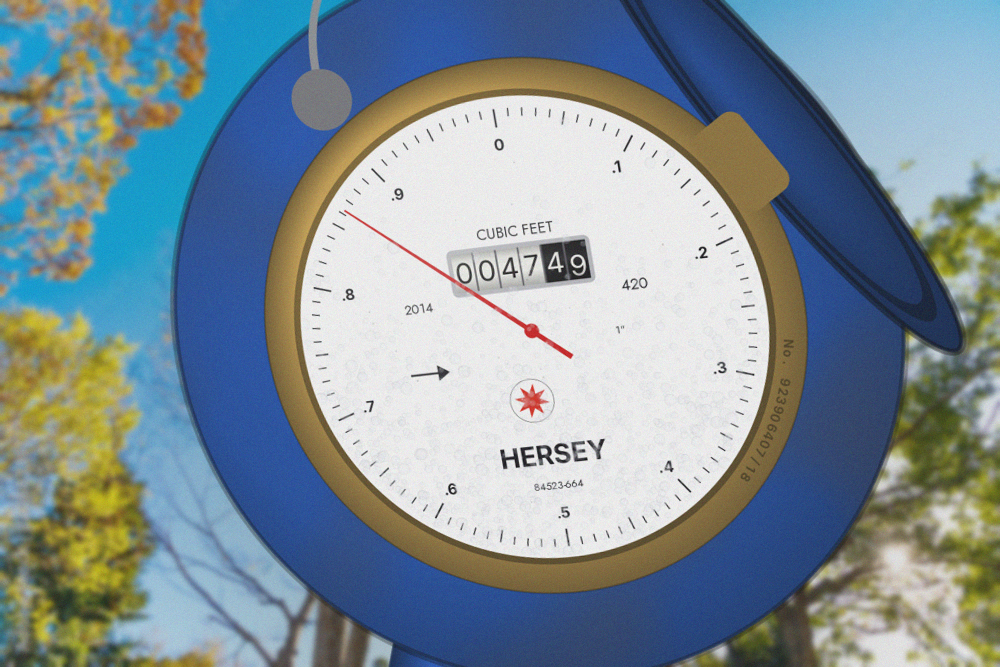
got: 4748.86 ft³
